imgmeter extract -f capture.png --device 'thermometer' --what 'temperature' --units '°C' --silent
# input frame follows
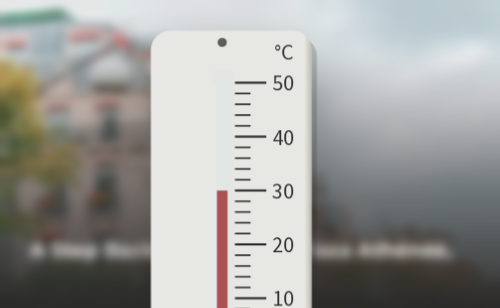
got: 30 °C
